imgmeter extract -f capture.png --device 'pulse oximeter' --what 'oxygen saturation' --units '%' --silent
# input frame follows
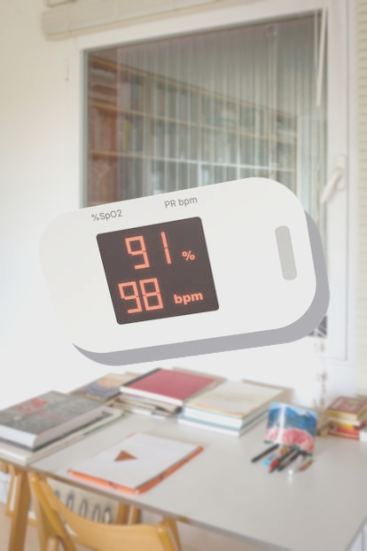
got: 91 %
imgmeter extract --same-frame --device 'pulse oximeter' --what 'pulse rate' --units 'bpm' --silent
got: 98 bpm
